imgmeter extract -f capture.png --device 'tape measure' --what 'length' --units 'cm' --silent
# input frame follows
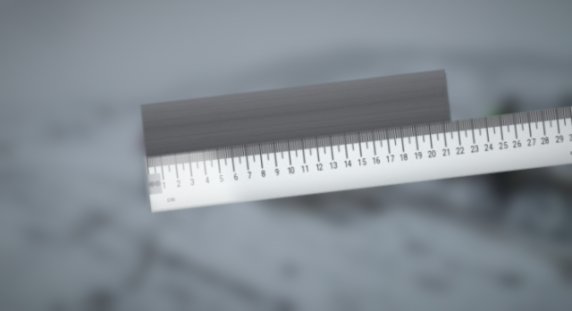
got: 21.5 cm
